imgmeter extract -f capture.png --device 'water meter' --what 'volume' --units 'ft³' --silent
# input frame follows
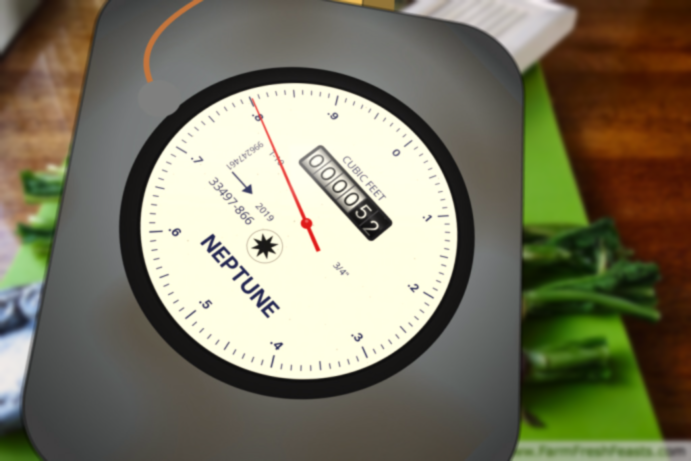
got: 51.80 ft³
